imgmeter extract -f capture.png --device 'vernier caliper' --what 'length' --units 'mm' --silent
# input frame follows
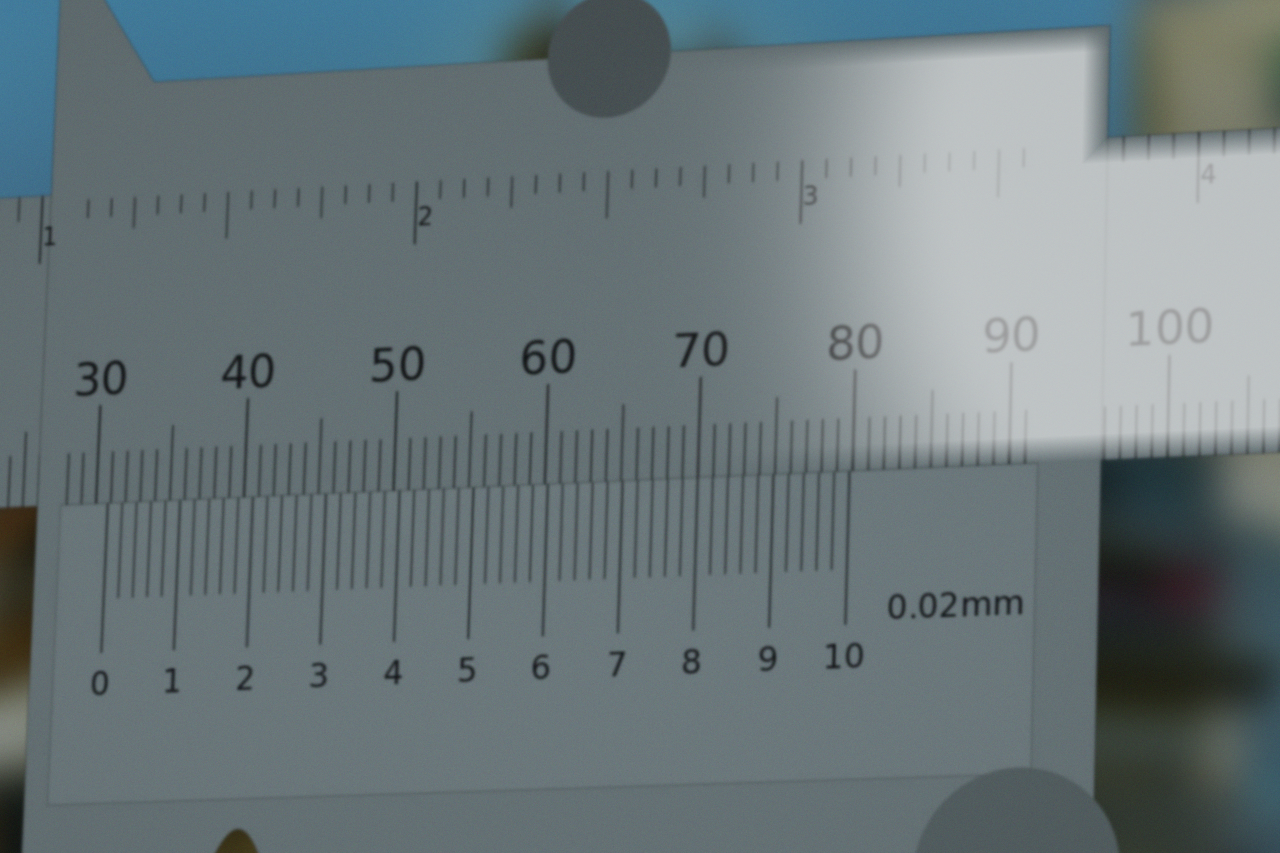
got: 30.8 mm
